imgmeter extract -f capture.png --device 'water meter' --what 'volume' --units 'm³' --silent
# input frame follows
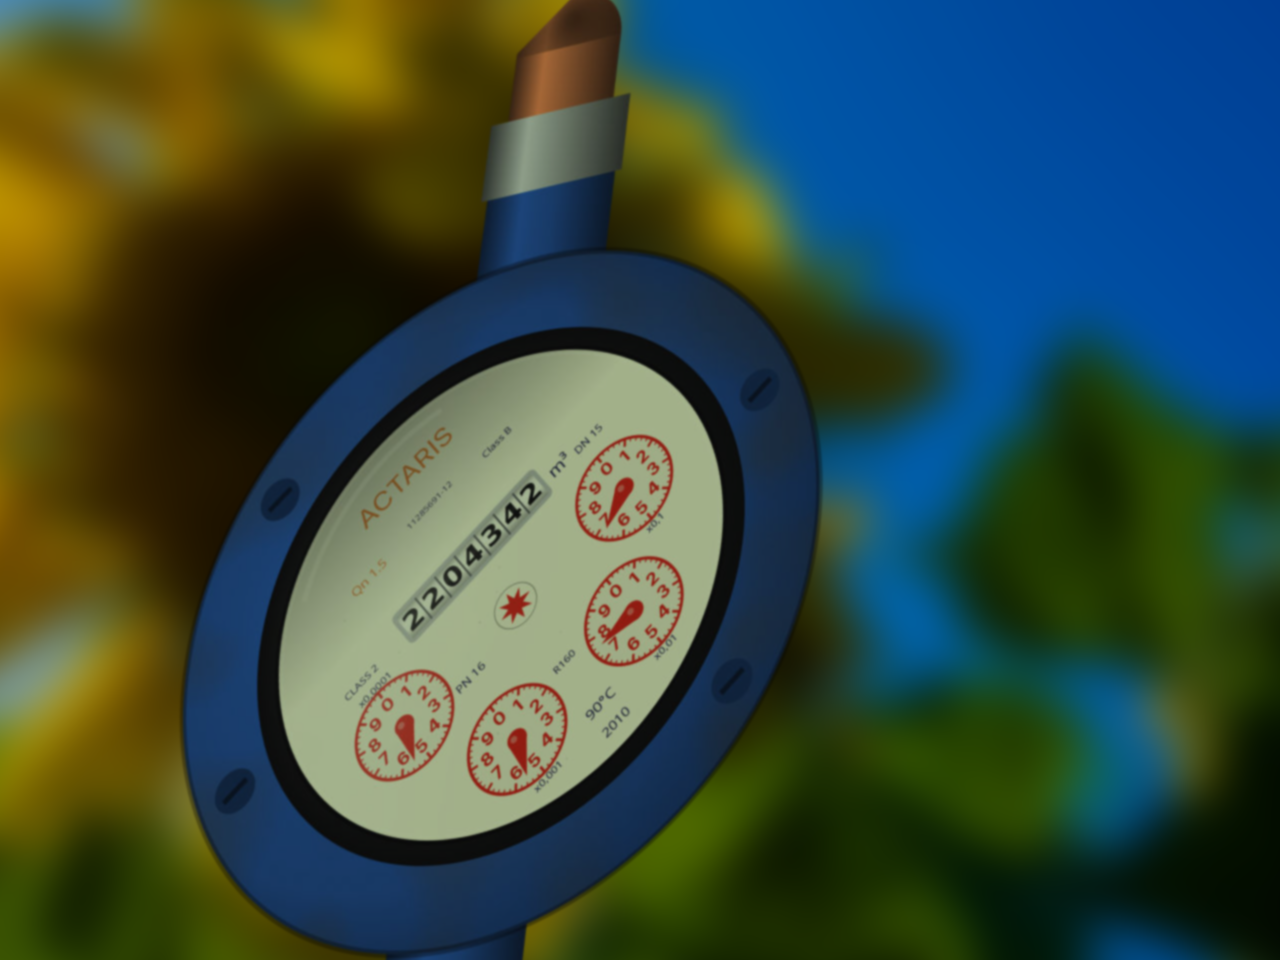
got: 2204342.6755 m³
